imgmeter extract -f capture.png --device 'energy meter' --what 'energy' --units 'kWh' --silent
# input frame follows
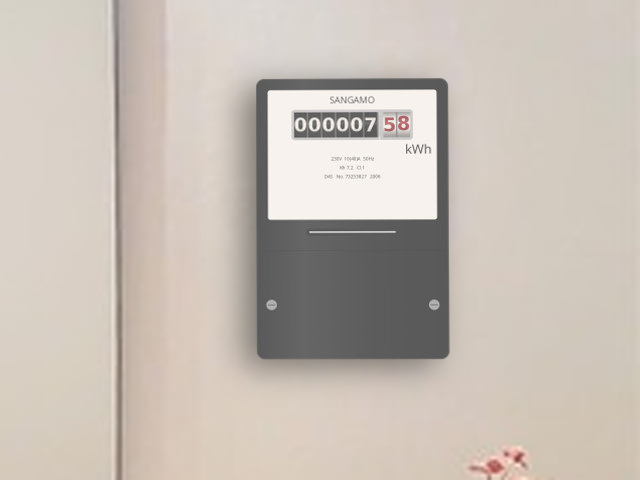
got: 7.58 kWh
